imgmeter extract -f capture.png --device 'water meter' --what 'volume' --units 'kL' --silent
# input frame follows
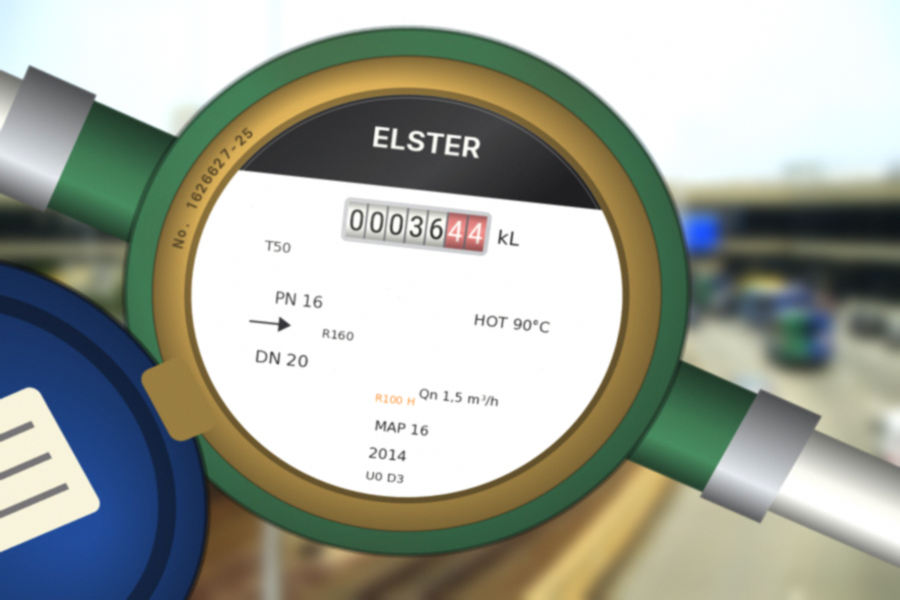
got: 36.44 kL
